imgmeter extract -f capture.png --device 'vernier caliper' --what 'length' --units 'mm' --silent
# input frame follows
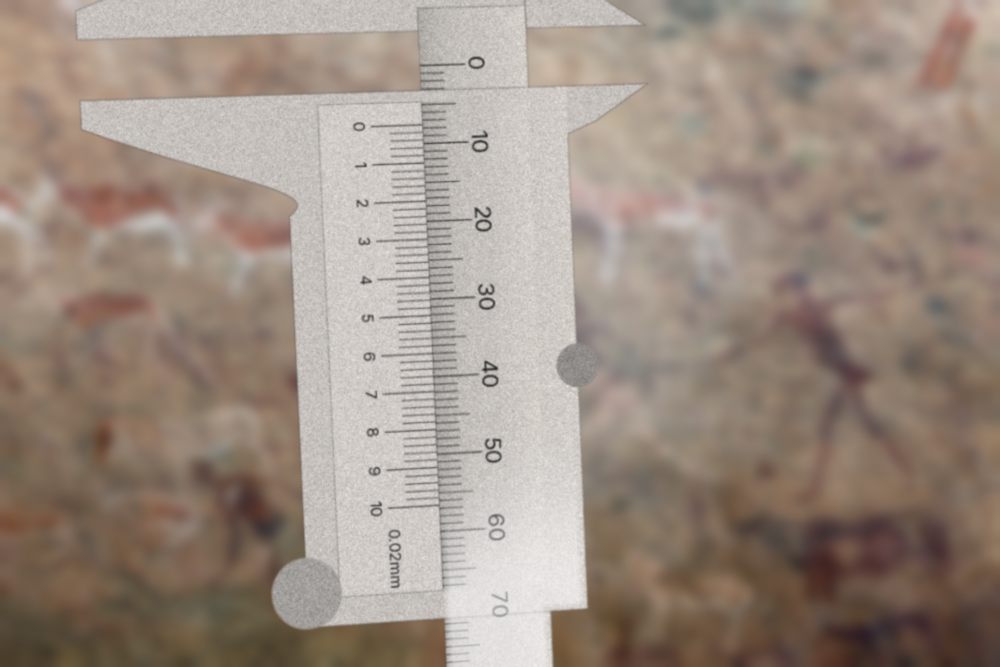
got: 7.6 mm
